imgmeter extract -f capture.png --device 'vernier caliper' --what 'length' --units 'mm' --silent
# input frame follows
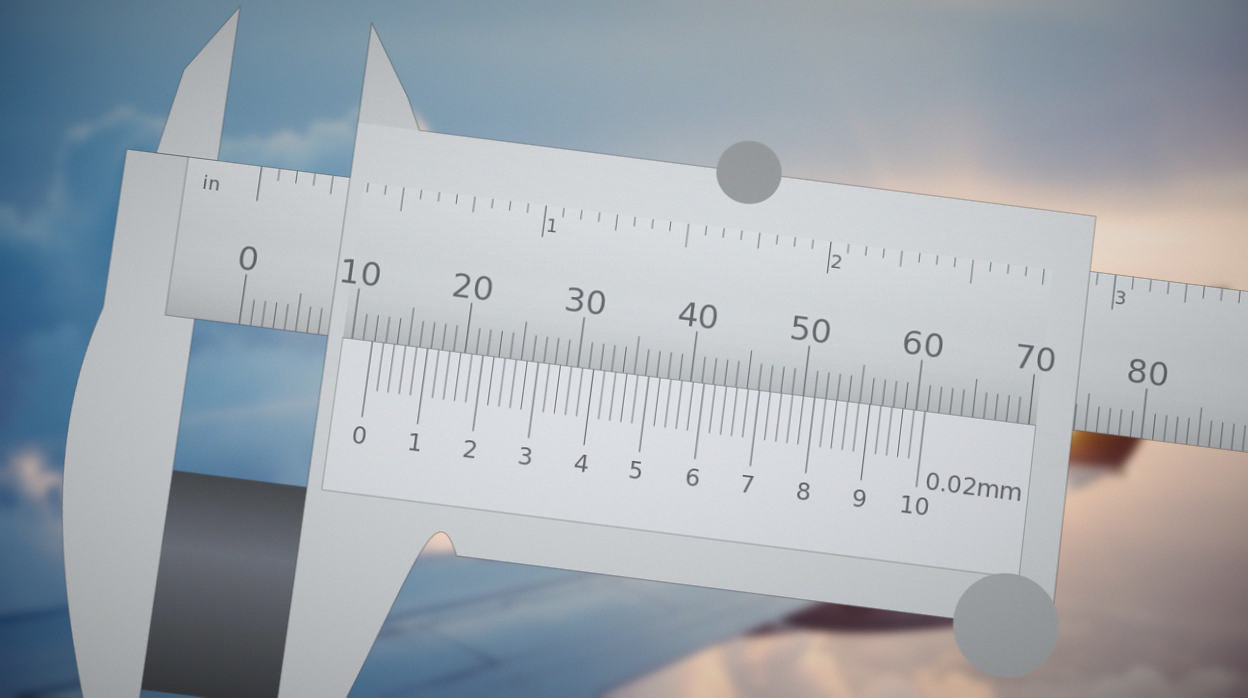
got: 11.8 mm
